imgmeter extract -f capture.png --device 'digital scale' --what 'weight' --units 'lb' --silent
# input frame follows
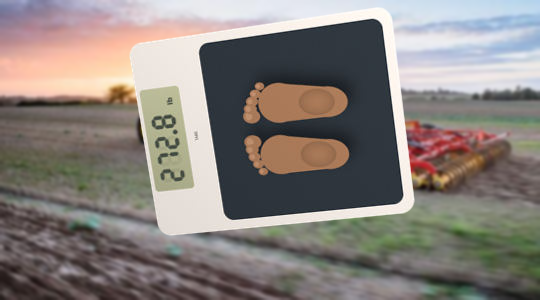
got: 272.8 lb
